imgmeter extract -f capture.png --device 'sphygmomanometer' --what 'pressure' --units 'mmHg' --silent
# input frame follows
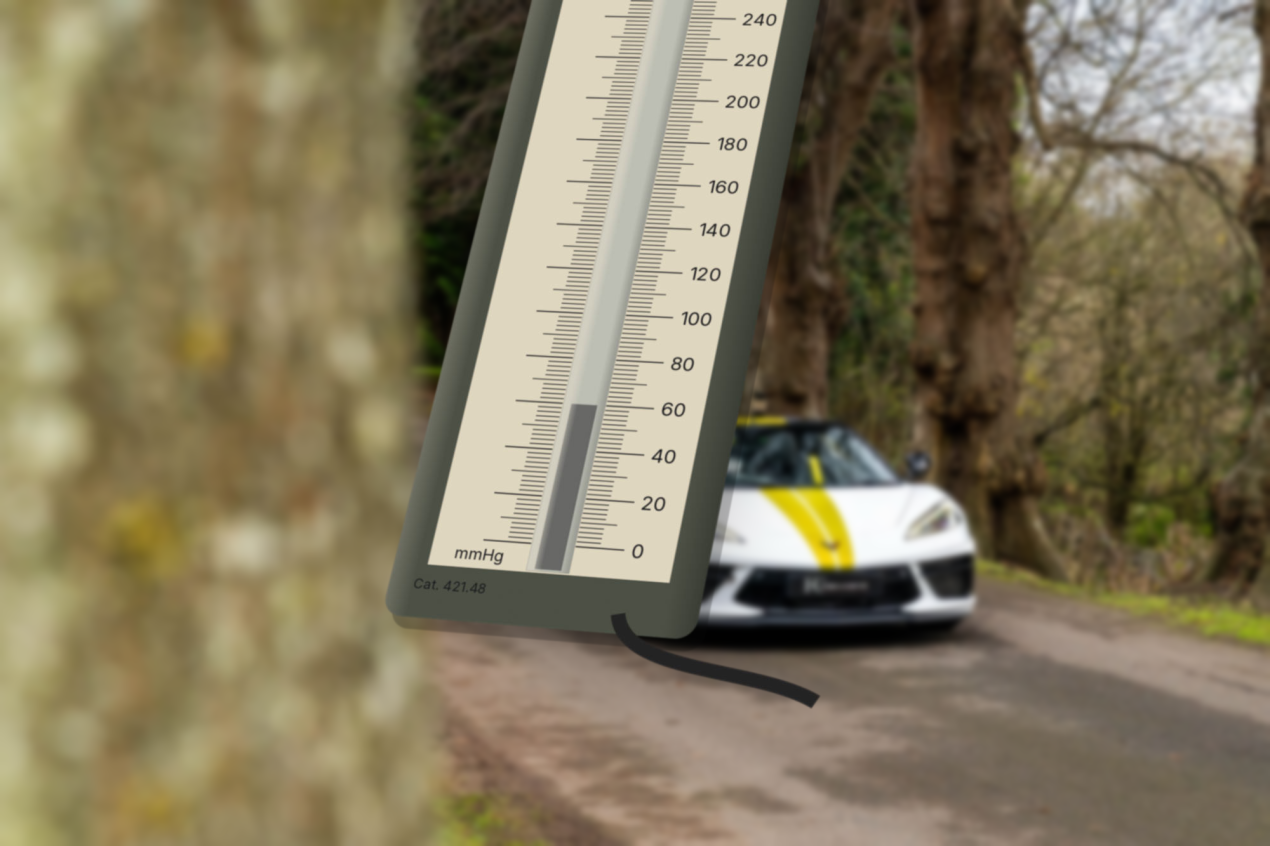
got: 60 mmHg
